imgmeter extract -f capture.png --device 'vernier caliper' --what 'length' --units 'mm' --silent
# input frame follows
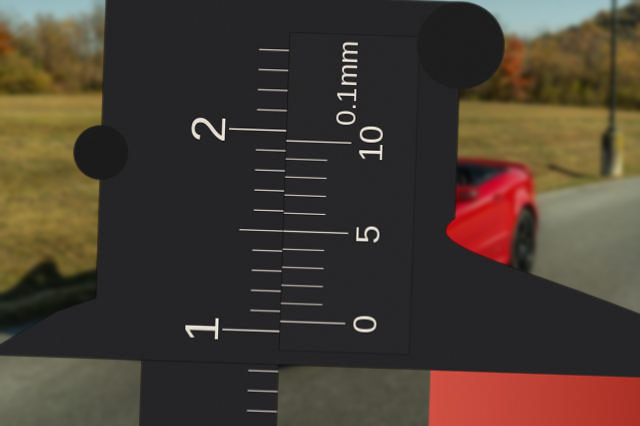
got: 10.5 mm
